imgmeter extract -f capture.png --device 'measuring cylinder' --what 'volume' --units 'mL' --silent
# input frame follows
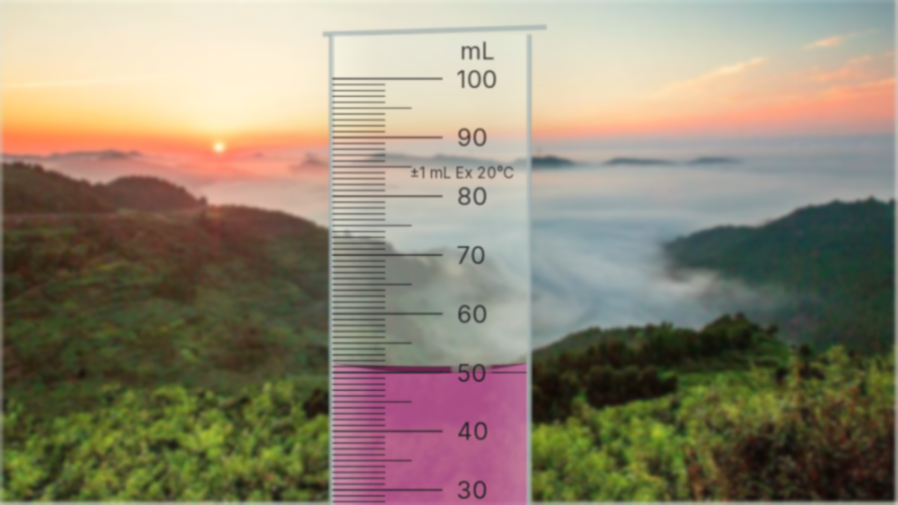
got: 50 mL
